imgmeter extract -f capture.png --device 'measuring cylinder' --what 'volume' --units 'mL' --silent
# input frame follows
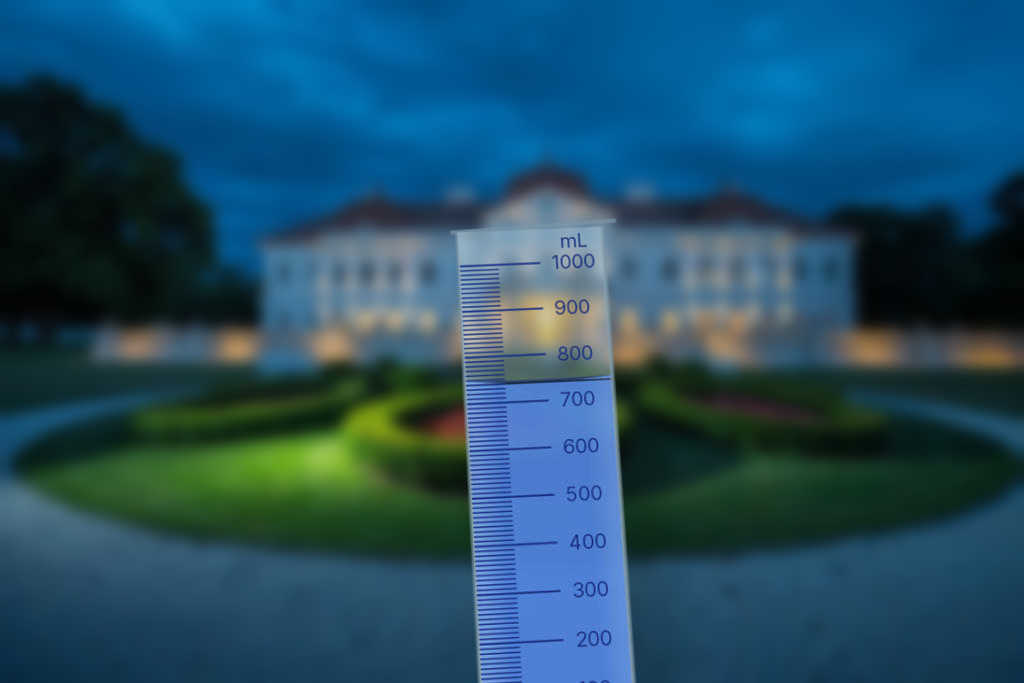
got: 740 mL
